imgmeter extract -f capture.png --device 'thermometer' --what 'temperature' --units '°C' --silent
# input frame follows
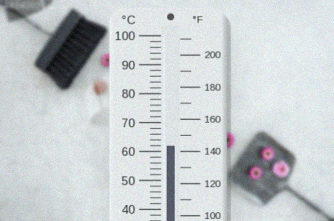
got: 62 °C
